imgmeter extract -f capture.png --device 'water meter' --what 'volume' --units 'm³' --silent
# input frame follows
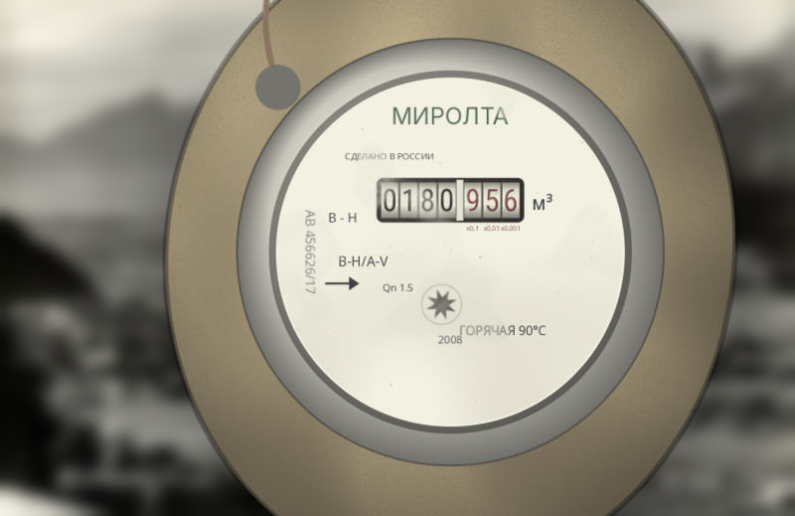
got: 180.956 m³
